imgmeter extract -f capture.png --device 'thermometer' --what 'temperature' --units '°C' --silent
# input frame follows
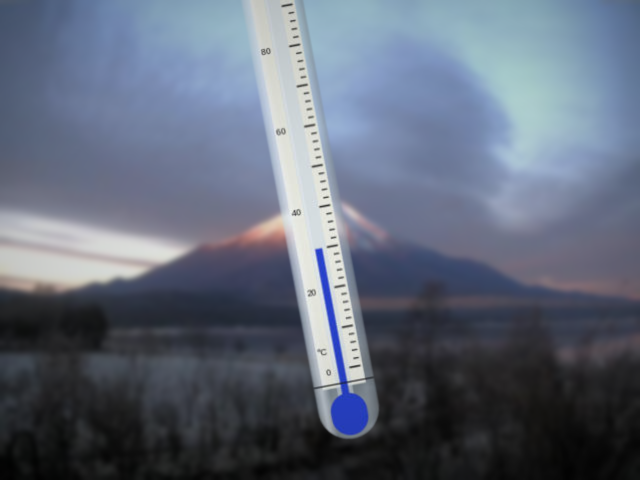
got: 30 °C
